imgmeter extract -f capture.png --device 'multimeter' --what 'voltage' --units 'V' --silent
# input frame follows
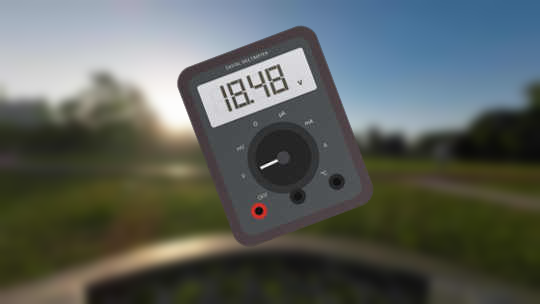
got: 18.48 V
